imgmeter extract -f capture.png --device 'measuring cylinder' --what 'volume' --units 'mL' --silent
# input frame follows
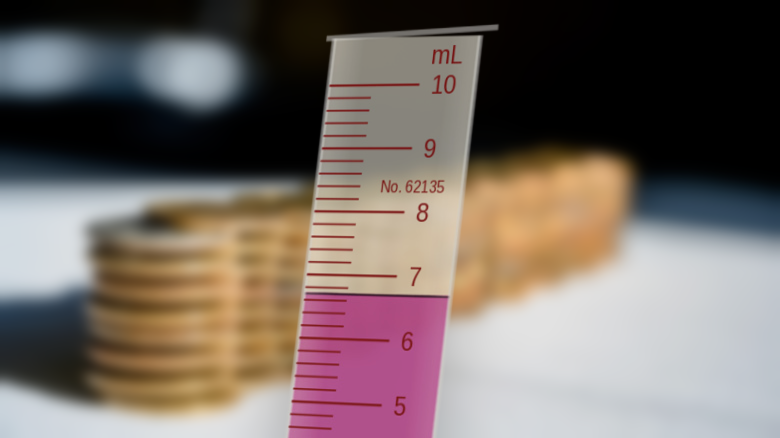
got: 6.7 mL
